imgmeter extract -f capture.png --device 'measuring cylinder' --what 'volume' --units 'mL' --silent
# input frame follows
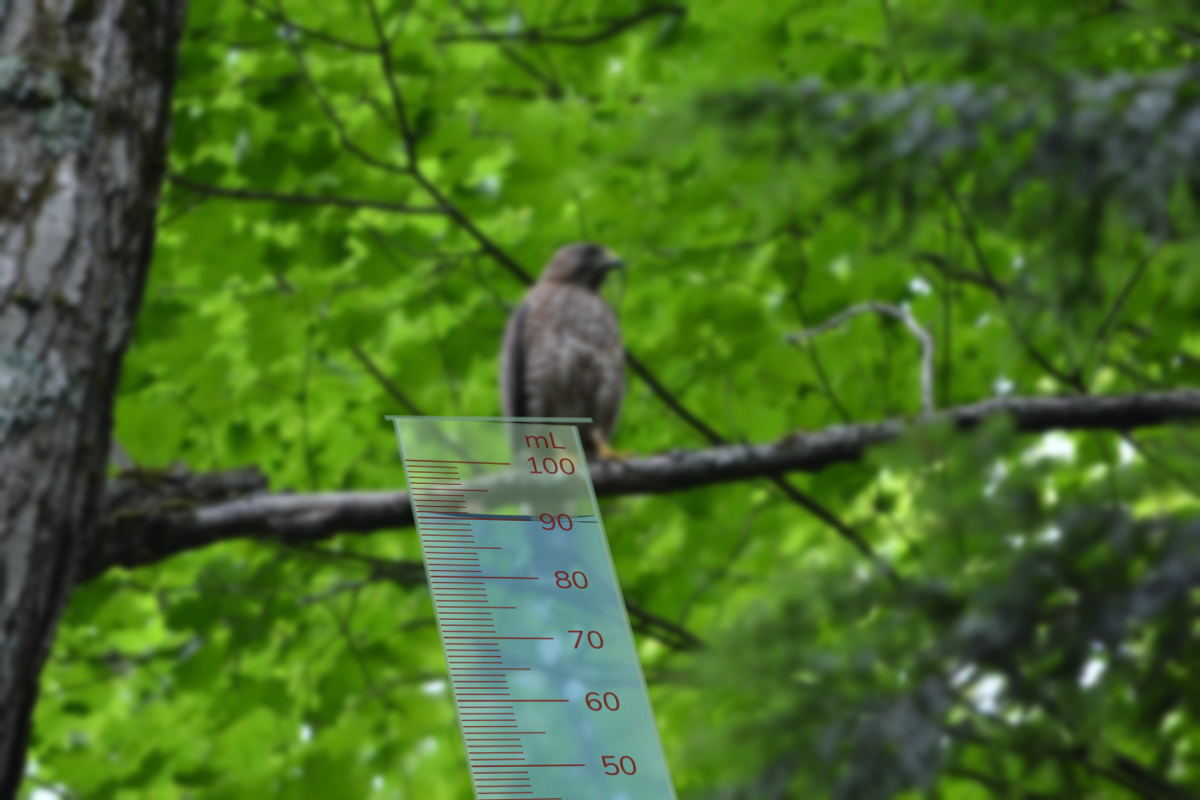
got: 90 mL
